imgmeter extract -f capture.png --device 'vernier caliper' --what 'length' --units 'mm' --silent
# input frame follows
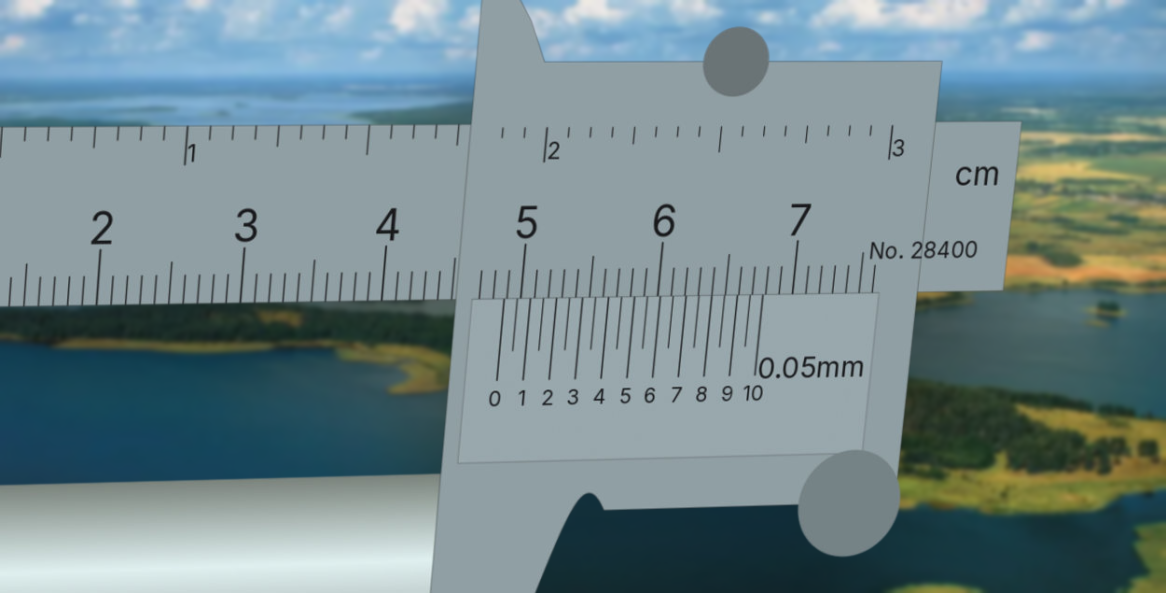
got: 48.8 mm
